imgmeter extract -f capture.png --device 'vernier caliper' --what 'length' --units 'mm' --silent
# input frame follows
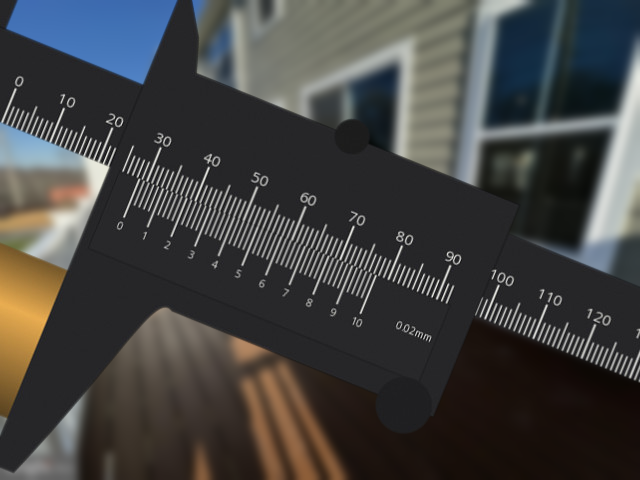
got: 28.5 mm
